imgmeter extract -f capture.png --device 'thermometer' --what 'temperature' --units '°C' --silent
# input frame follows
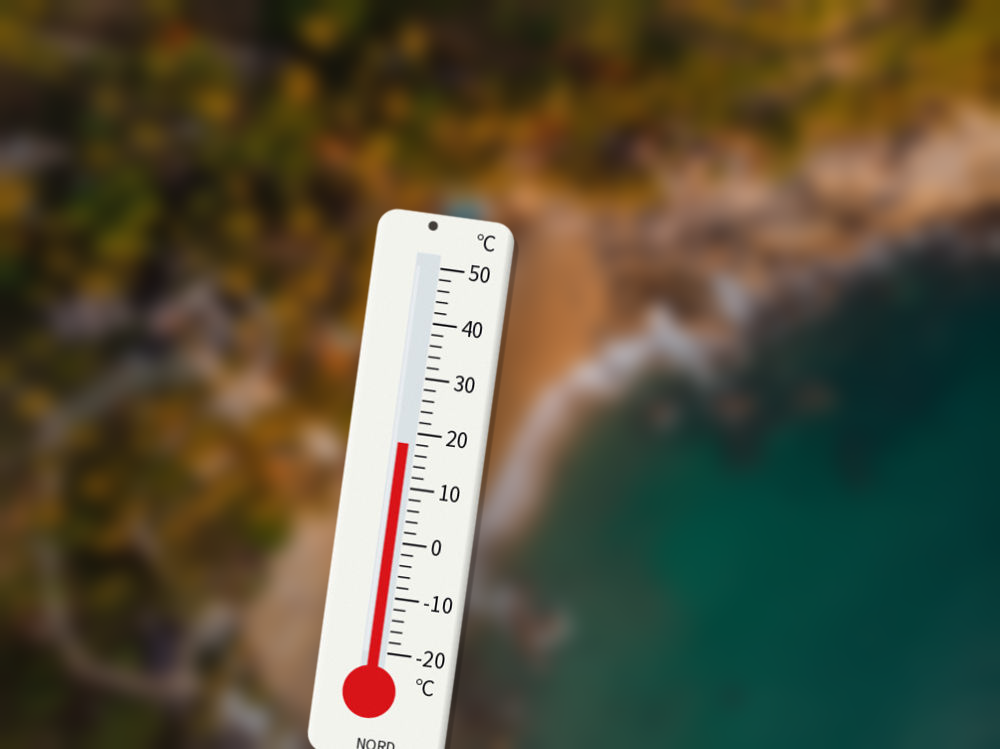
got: 18 °C
